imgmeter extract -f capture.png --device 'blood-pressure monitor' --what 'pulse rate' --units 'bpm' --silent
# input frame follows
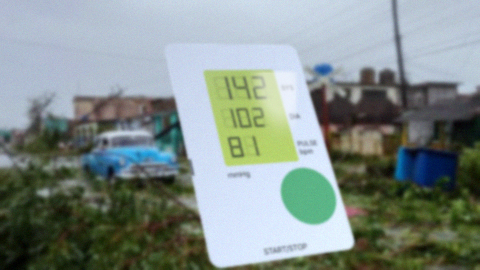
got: 81 bpm
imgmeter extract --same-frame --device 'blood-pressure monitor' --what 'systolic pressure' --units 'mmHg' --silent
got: 142 mmHg
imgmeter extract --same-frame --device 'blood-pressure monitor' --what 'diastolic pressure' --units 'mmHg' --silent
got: 102 mmHg
